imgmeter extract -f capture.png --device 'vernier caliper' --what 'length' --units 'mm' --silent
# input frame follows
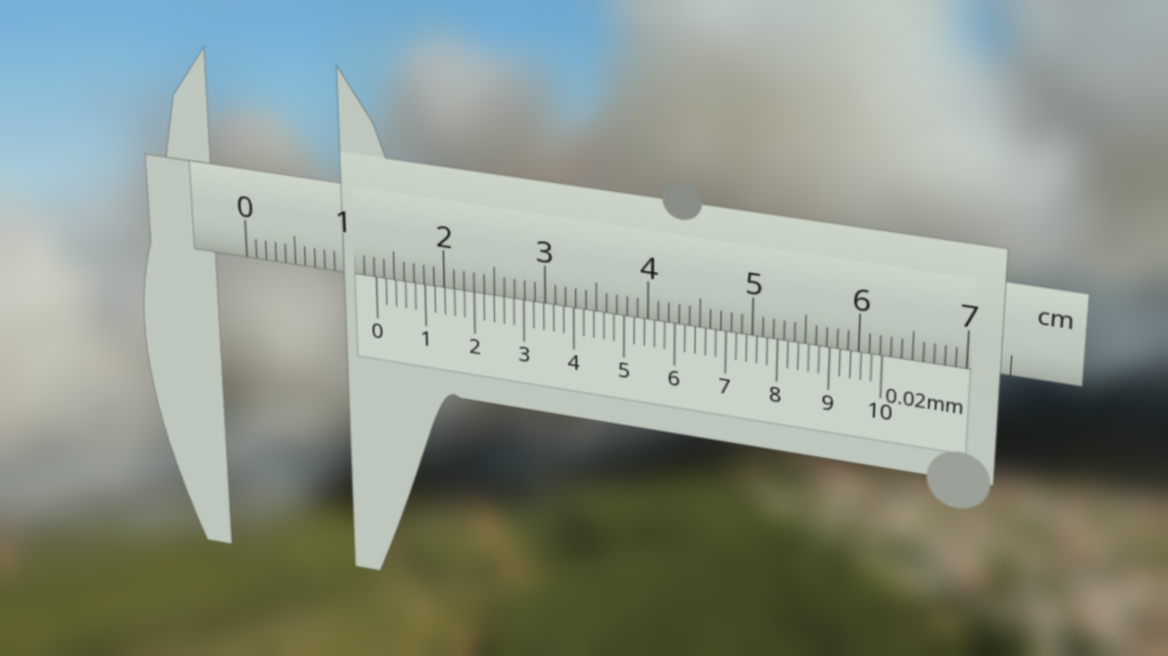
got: 13.2 mm
